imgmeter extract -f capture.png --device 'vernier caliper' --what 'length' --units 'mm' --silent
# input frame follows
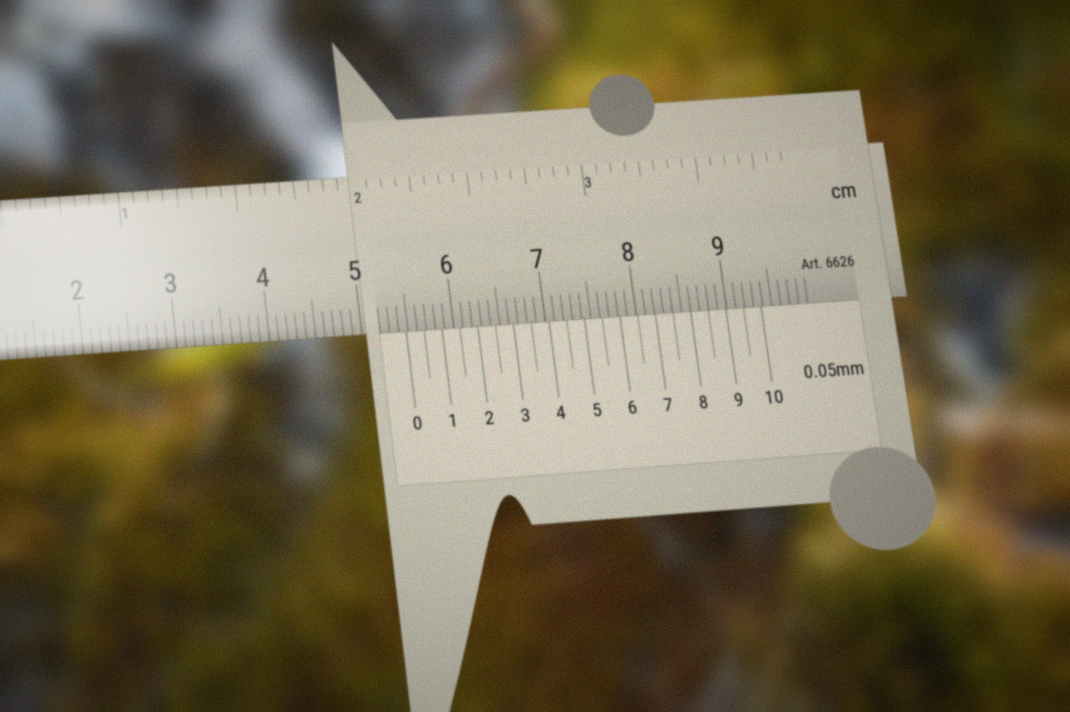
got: 54.8 mm
